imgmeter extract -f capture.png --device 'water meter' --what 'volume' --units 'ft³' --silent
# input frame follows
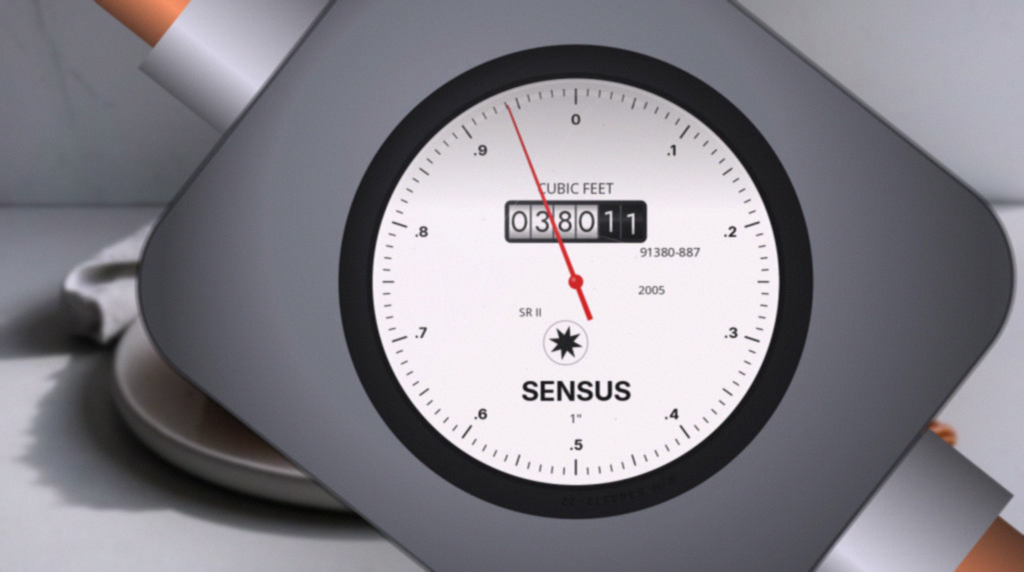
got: 38010.94 ft³
